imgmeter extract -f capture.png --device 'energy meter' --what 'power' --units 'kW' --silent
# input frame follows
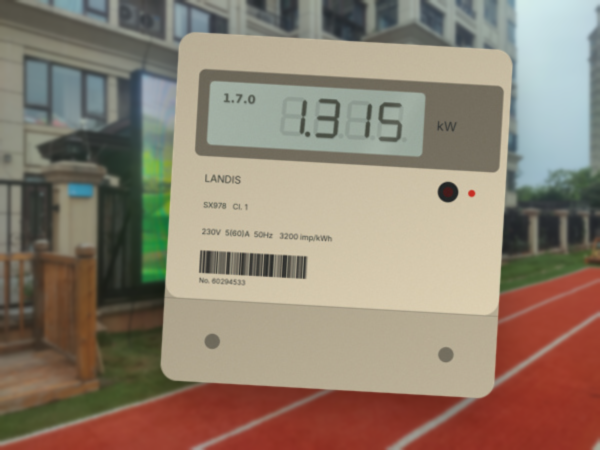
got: 1.315 kW
